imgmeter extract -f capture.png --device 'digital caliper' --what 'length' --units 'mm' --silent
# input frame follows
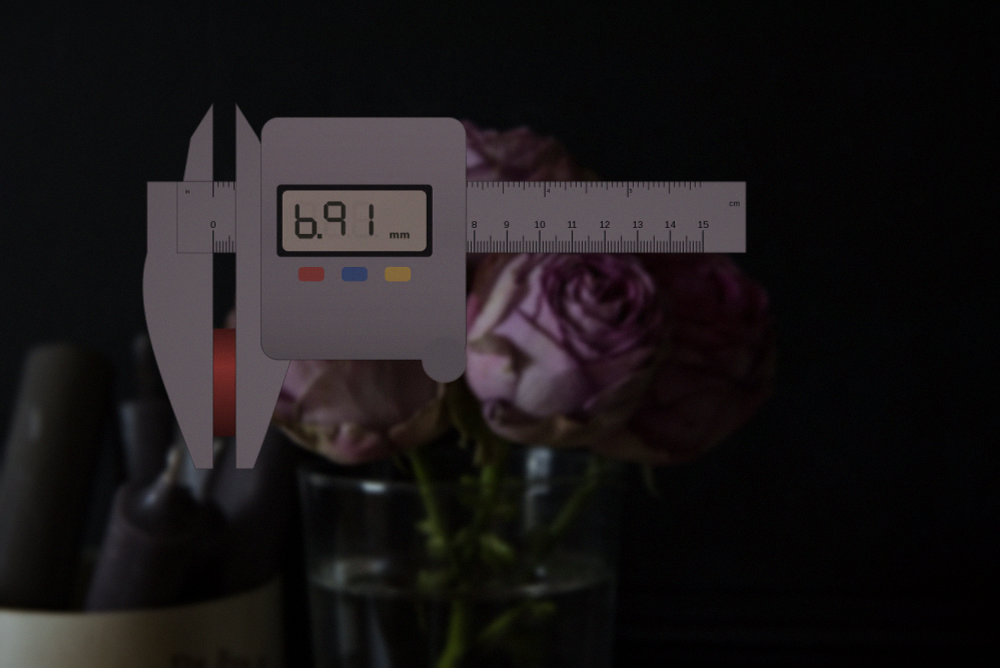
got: 6.91 mm
